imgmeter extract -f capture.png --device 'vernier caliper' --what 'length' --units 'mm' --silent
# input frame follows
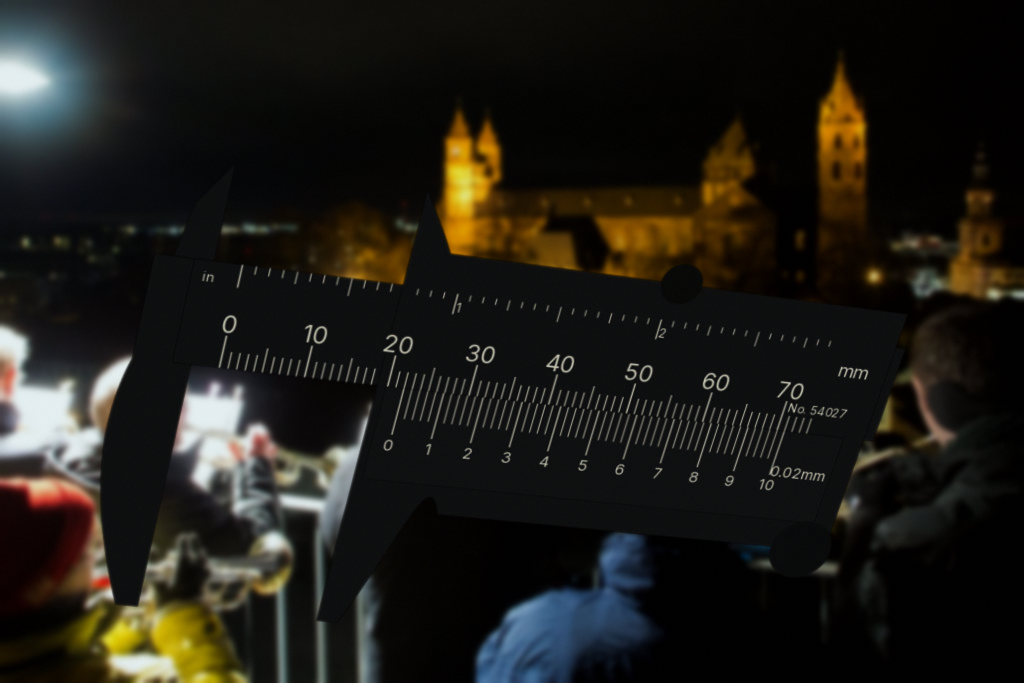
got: 22.0 mm
